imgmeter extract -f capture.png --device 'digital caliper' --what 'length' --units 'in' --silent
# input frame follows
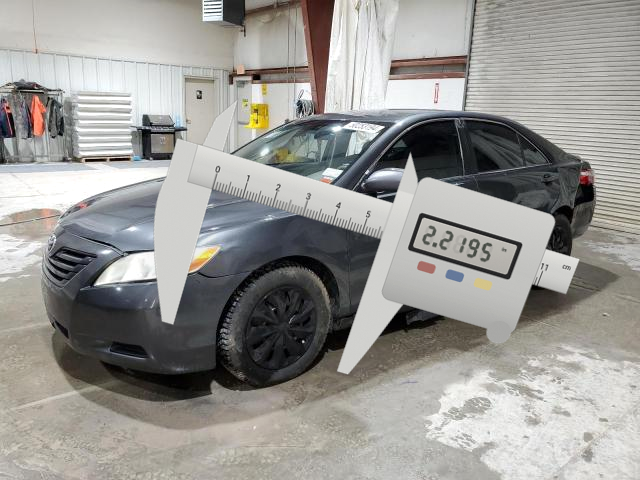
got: 2.2195 in
